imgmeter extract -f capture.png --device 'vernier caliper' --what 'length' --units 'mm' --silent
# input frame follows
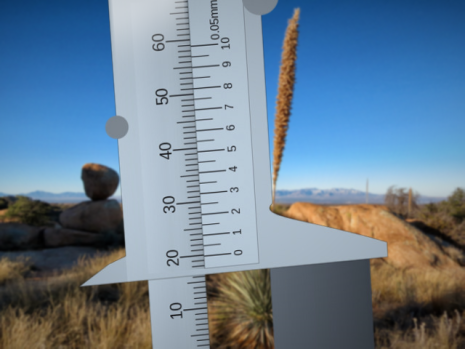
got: 19.8 mm
